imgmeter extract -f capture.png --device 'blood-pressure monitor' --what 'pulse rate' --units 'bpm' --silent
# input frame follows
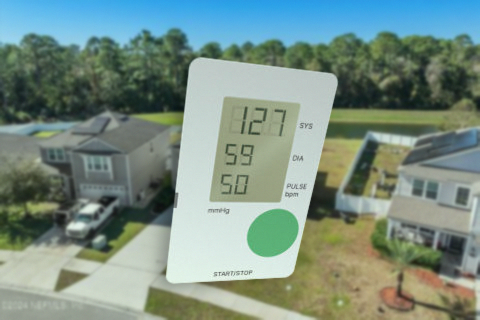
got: 50 bpm
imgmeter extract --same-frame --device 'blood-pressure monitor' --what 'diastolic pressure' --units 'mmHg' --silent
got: 59 mmHg
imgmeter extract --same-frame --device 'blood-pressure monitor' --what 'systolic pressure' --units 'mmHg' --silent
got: 127 mmHg
